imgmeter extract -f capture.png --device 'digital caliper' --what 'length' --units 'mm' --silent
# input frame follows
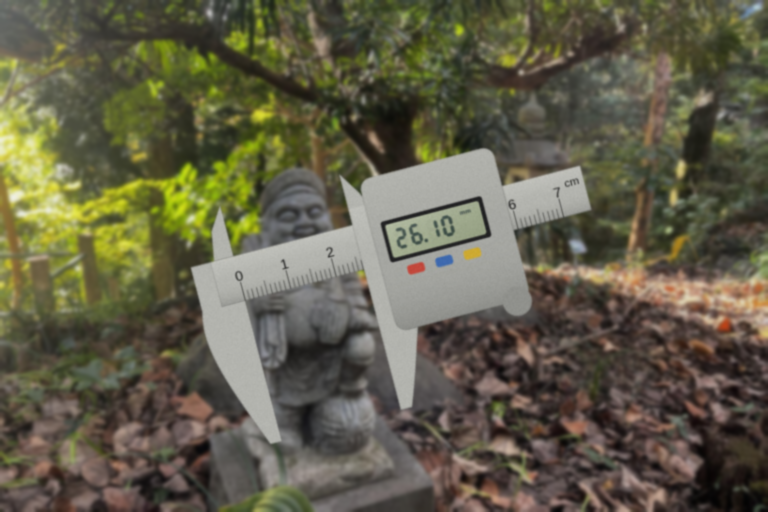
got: 26.10 mm
